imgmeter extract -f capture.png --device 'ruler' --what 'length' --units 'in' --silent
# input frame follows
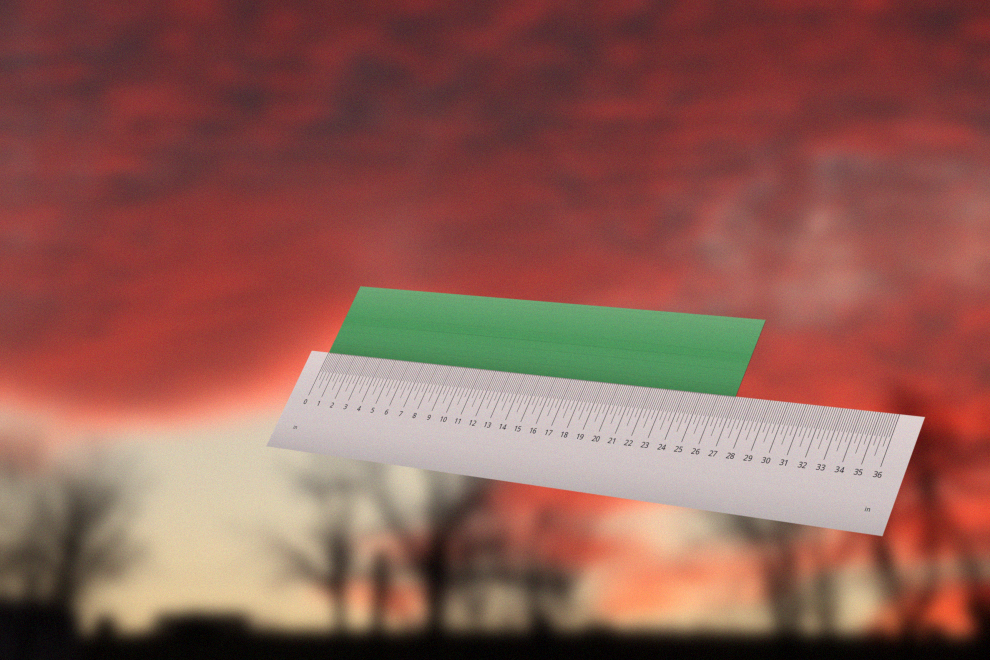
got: 27 in
